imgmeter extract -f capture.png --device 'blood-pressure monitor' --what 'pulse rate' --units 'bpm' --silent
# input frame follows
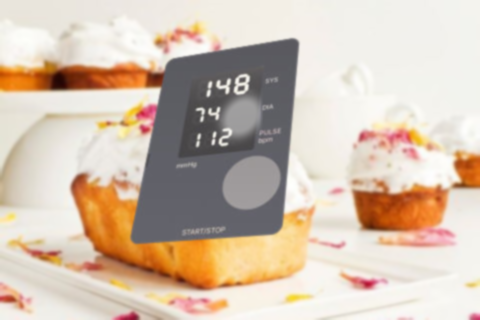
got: 112 bpm
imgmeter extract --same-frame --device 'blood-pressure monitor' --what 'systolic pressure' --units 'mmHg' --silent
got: 148 mmHg
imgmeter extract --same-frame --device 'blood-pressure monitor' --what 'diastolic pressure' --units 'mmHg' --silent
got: 74 mmHg
